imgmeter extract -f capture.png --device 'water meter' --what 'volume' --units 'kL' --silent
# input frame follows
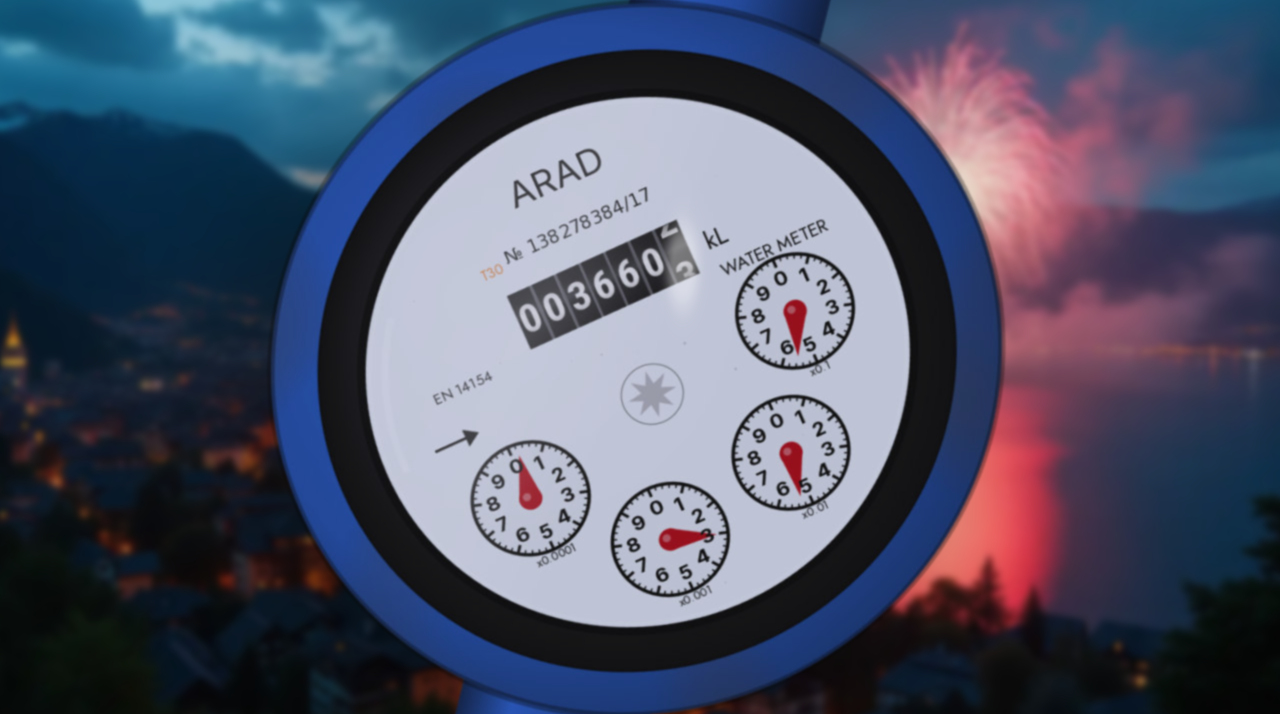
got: 36602.5530 kL
